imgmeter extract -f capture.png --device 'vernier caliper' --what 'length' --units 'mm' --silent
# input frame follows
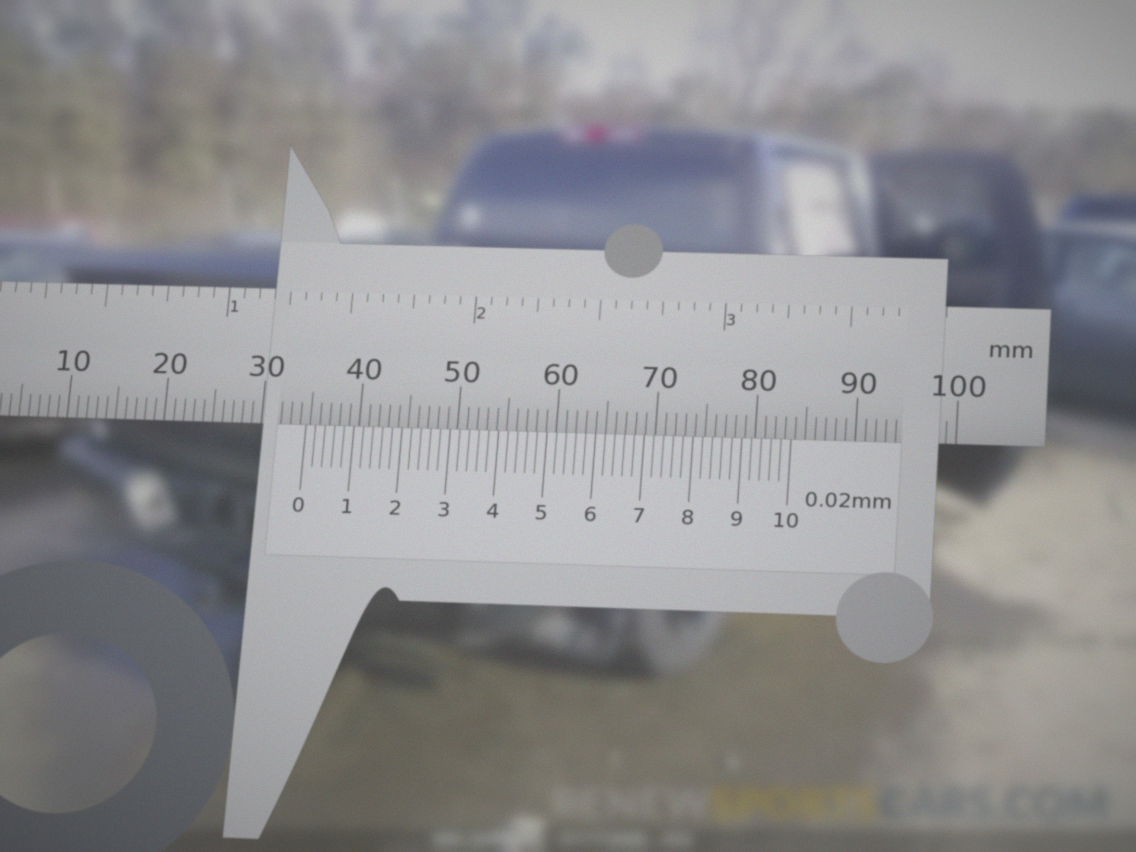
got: 34.6 mm
